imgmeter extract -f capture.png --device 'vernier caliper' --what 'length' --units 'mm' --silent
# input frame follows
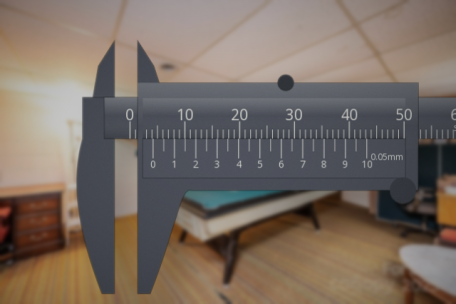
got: 4.2 mm
